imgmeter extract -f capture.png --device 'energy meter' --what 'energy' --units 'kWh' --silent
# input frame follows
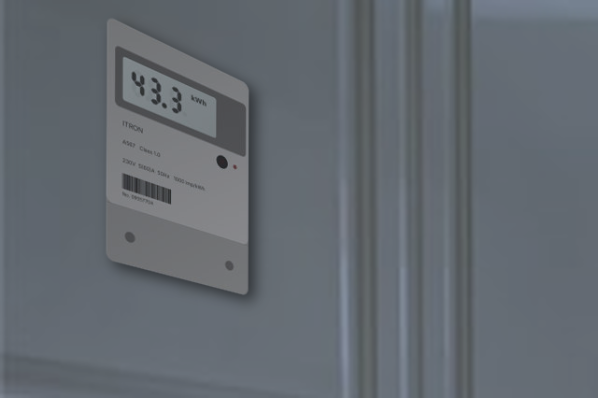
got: 43.3 kWh
